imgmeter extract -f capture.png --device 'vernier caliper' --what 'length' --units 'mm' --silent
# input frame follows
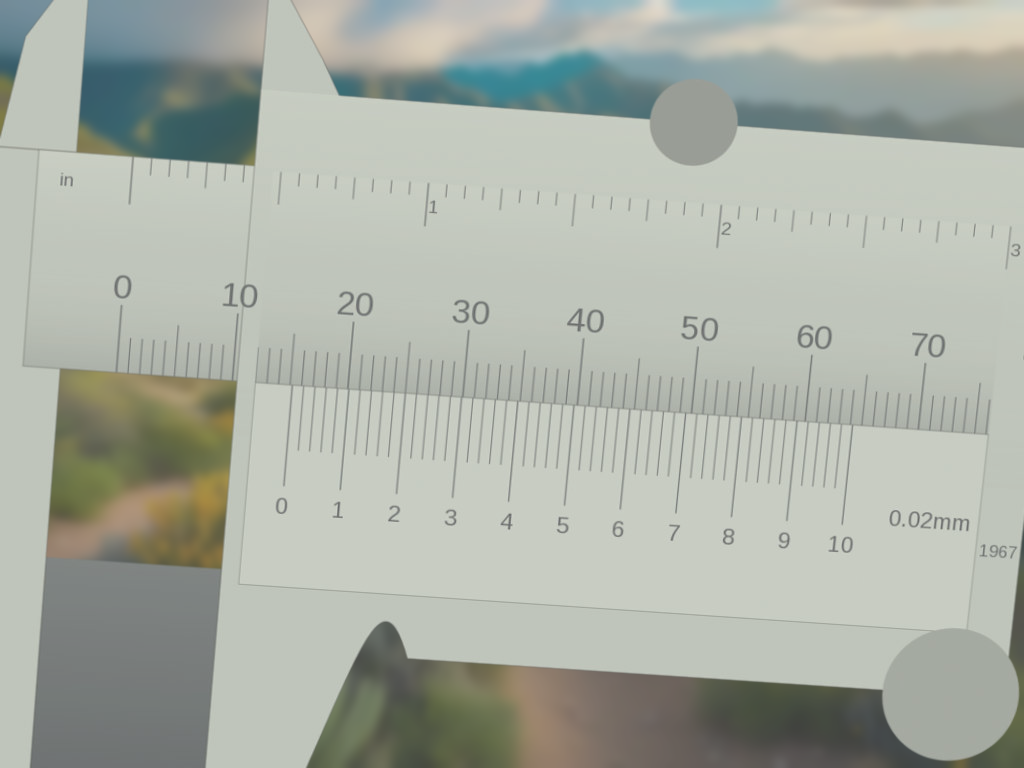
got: 15.2 mm
